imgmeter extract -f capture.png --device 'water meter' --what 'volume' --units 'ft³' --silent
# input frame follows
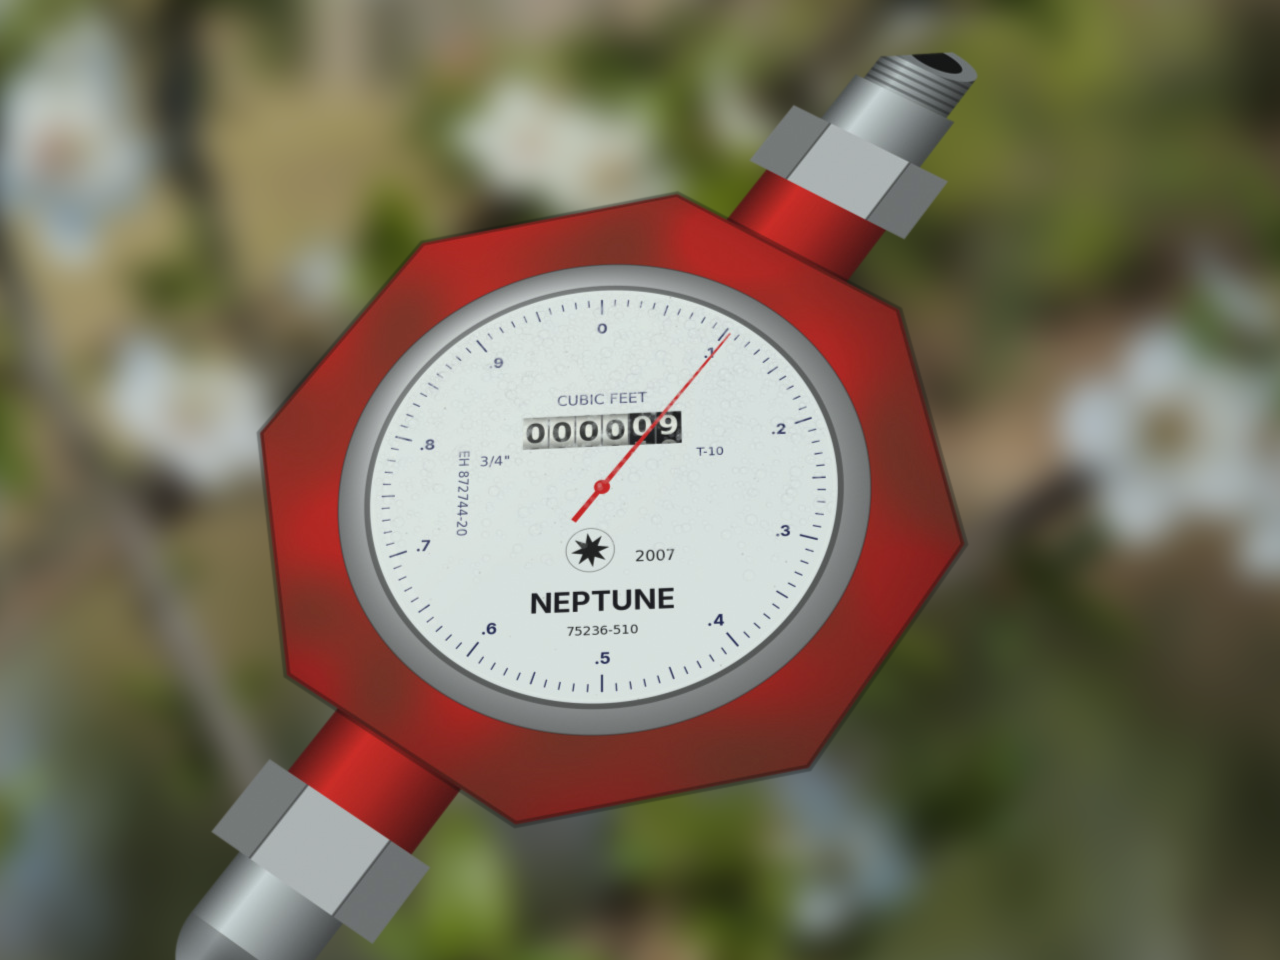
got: 9.10 ft³
